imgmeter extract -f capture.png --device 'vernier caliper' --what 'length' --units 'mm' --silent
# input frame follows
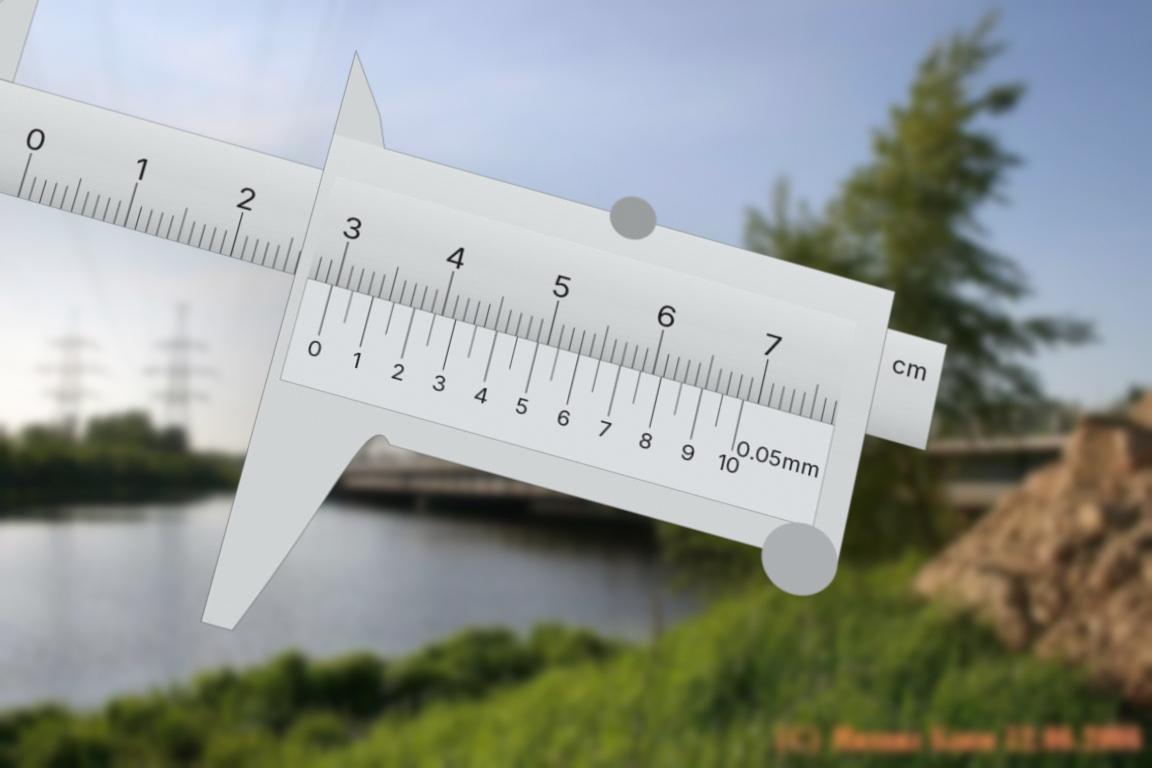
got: 29.6 mm
